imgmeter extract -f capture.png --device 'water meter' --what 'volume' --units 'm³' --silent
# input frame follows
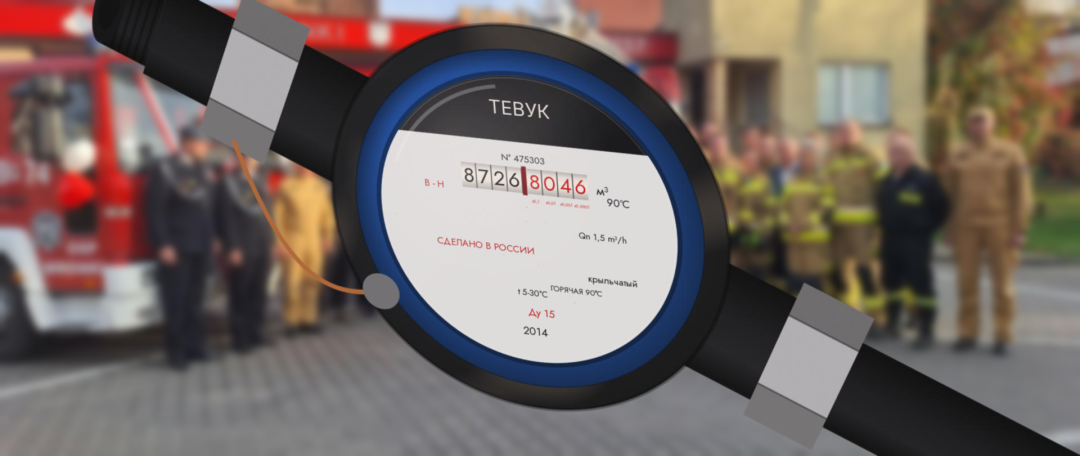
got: 8726.8046 m³
